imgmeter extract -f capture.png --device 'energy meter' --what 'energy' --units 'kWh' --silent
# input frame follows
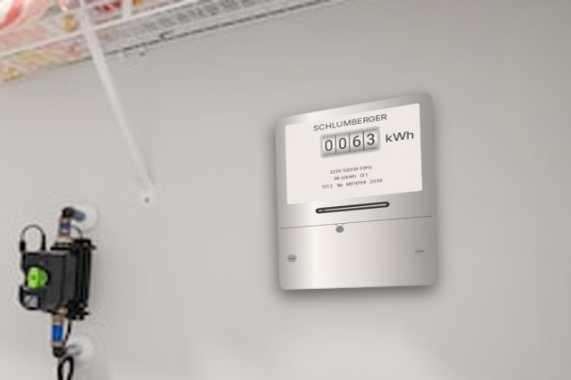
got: 63 kWh
